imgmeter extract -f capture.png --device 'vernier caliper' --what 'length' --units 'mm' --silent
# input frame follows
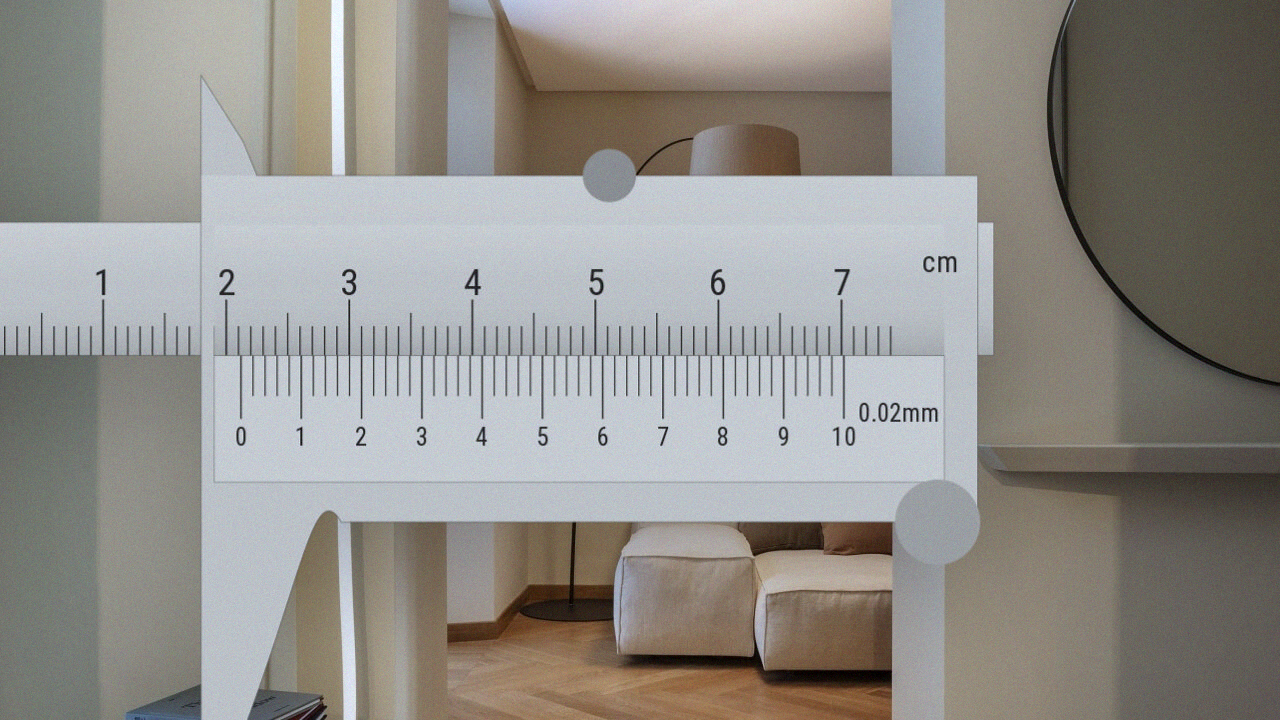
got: 21.2 mm
